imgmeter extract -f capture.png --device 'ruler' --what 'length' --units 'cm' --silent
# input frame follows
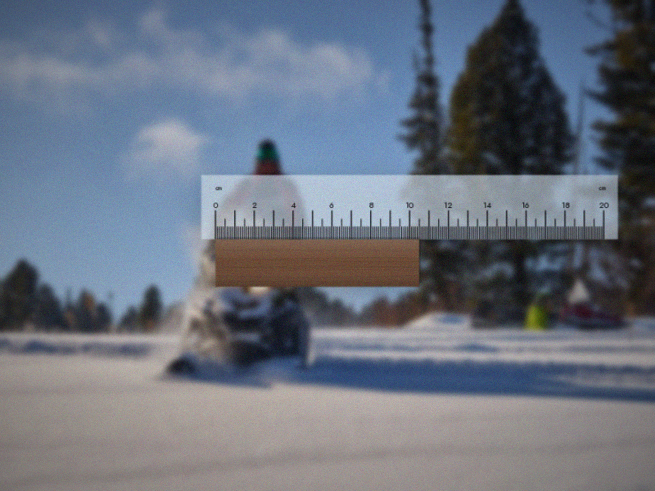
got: 10.5 cm
